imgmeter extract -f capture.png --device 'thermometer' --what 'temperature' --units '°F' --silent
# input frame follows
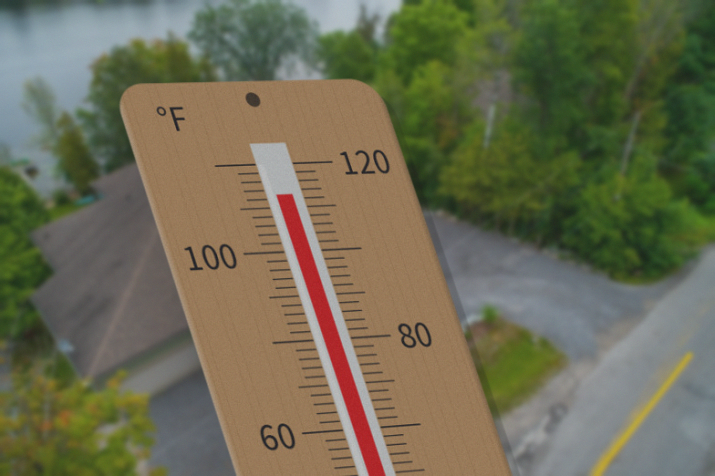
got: 113 °F
